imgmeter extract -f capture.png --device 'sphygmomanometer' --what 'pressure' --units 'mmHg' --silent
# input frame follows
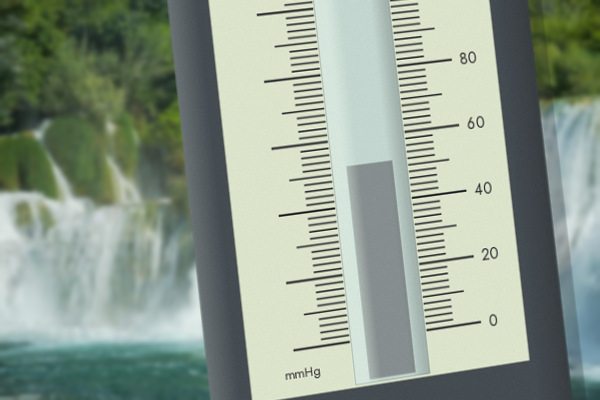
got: 52 mmHg
